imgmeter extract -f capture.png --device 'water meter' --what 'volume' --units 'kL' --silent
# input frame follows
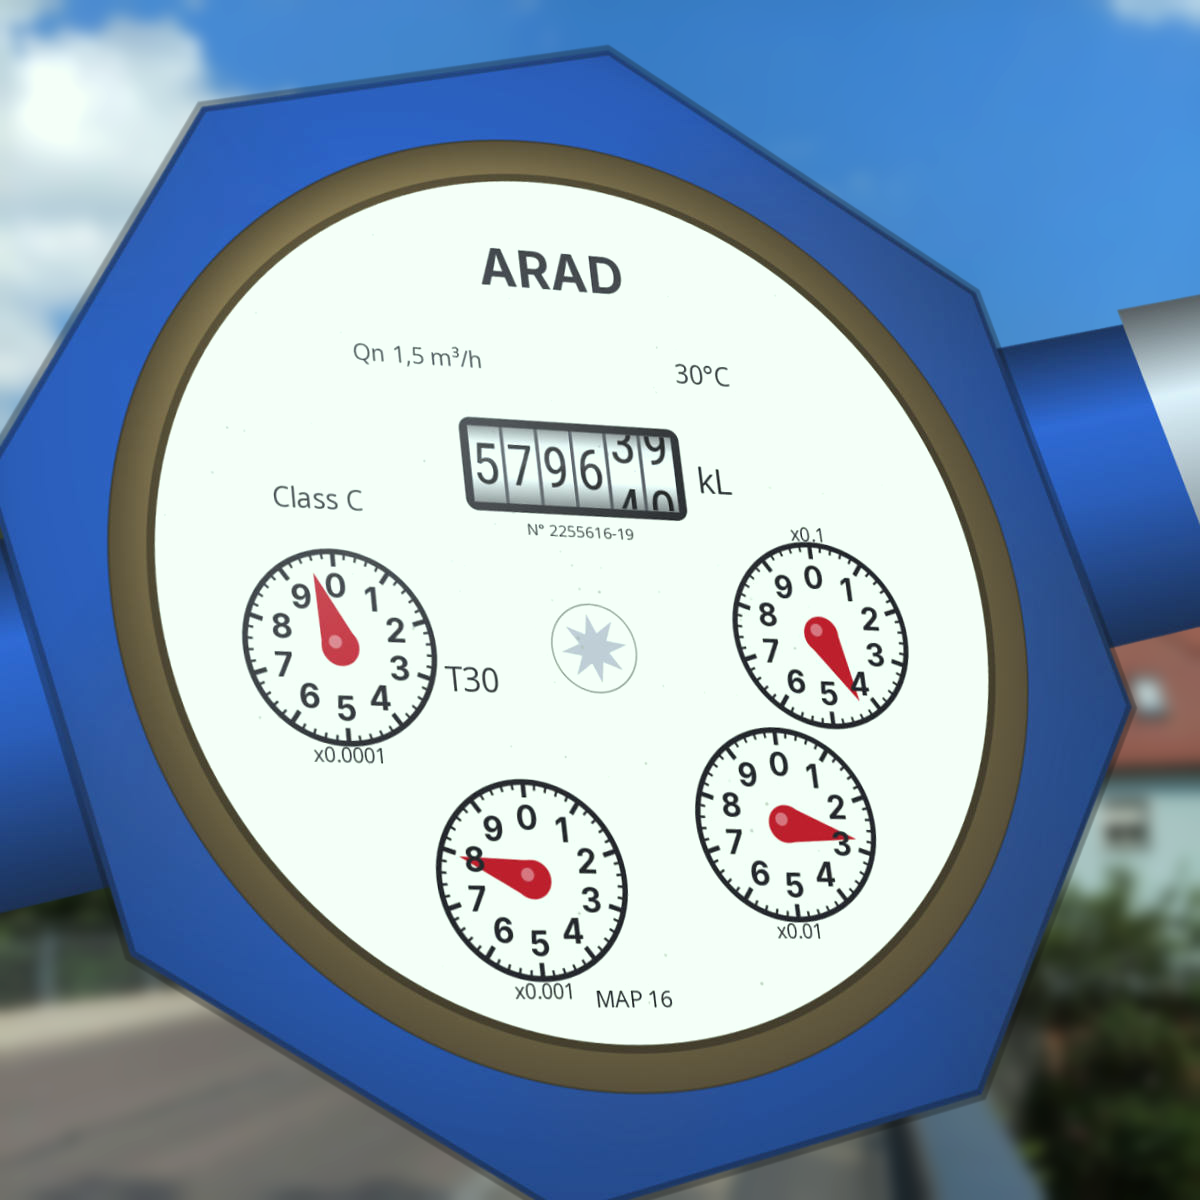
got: 579639.4279 kL
